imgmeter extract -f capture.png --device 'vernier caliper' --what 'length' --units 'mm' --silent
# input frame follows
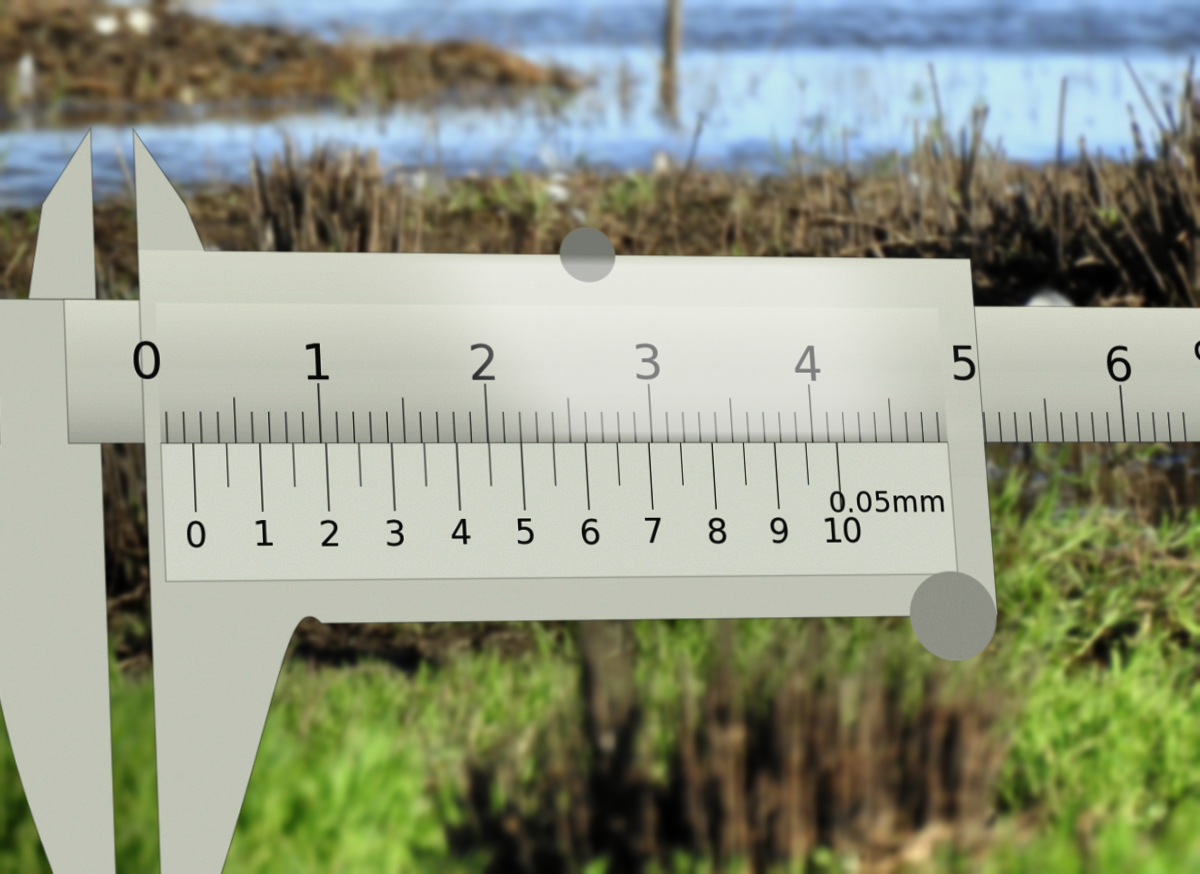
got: 2.5 mm
